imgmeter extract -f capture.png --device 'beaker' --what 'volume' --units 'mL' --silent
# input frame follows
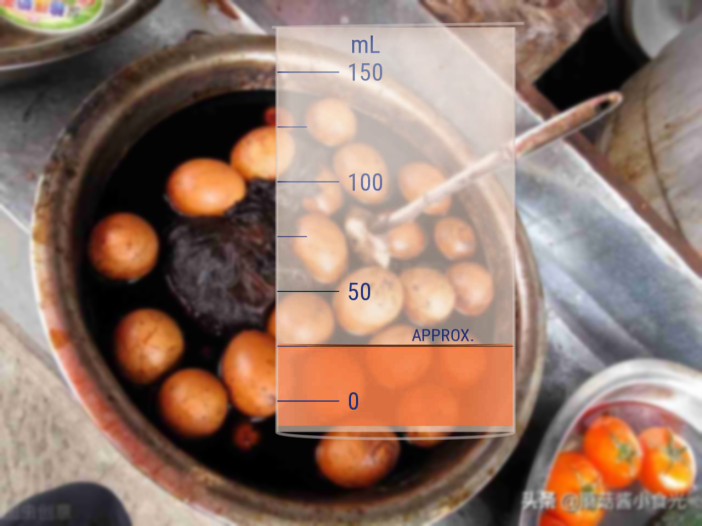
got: 25 mL
